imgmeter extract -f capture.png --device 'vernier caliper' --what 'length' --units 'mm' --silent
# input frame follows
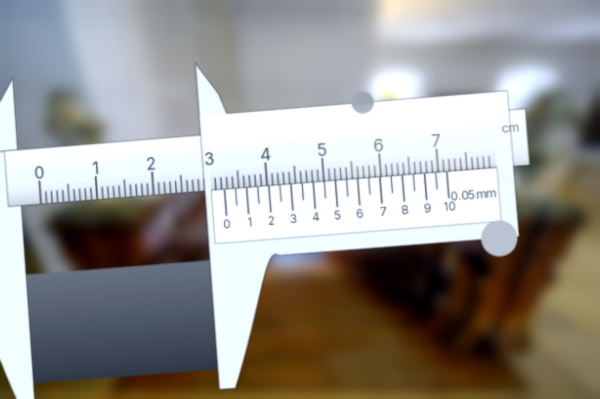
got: 32.5 mm
